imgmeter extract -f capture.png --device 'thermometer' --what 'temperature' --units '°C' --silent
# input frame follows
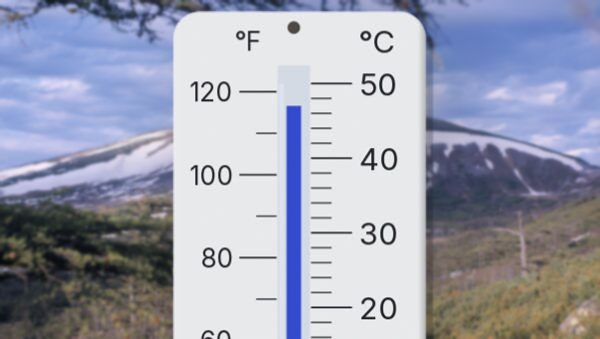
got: 47 °C
